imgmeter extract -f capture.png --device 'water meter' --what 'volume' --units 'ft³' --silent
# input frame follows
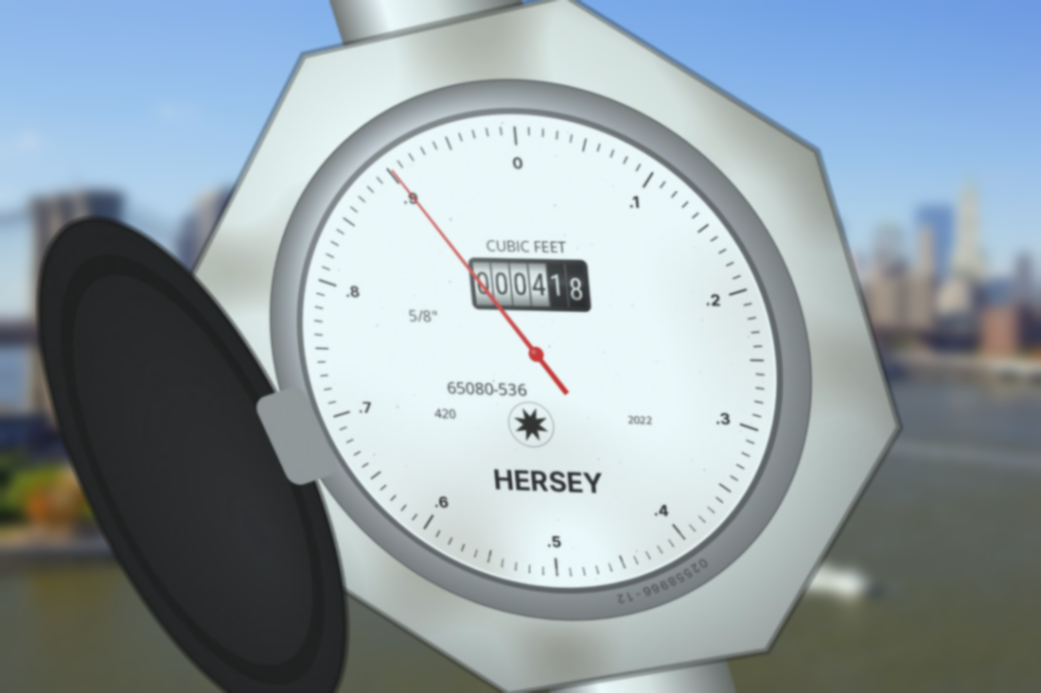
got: 417.90 ft³
